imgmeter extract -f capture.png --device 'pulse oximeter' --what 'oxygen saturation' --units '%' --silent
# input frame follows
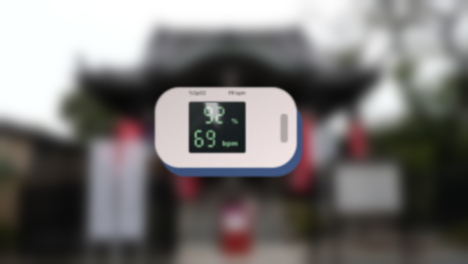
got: 92 %
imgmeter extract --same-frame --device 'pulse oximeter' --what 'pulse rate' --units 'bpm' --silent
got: 69 bpm
